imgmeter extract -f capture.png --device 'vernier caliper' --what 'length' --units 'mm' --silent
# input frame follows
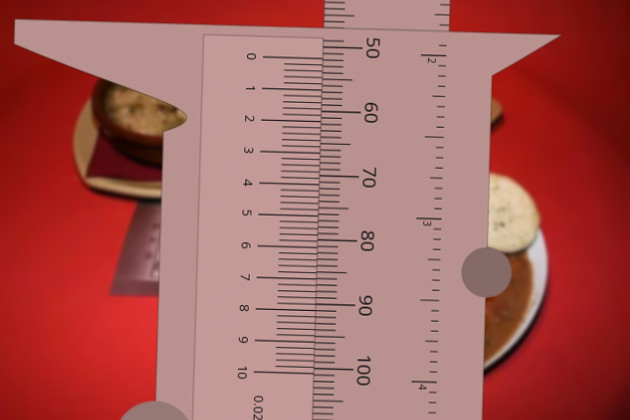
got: 51.8 mm
